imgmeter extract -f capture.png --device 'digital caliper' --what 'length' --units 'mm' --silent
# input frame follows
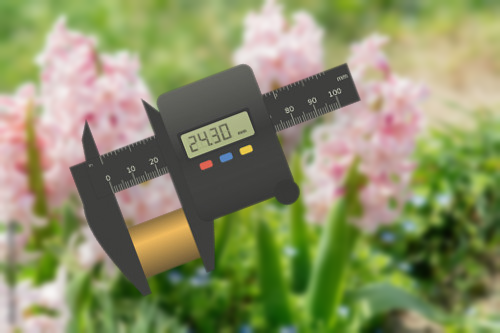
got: 24.30 mm
